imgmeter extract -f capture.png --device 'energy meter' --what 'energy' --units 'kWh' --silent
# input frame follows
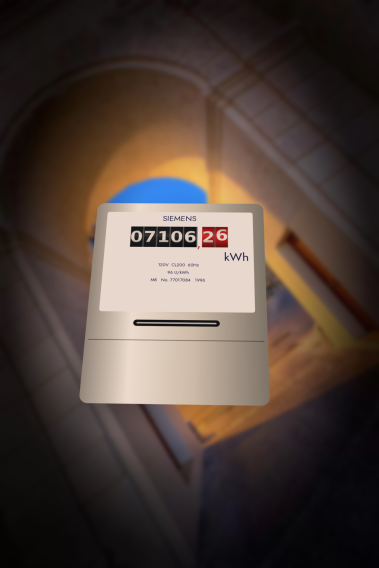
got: 7106.26 kWh
